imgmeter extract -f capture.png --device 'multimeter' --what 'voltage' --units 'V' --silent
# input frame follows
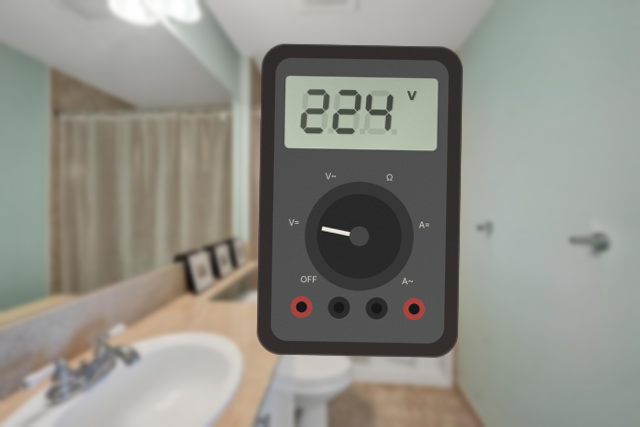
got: 224 V
